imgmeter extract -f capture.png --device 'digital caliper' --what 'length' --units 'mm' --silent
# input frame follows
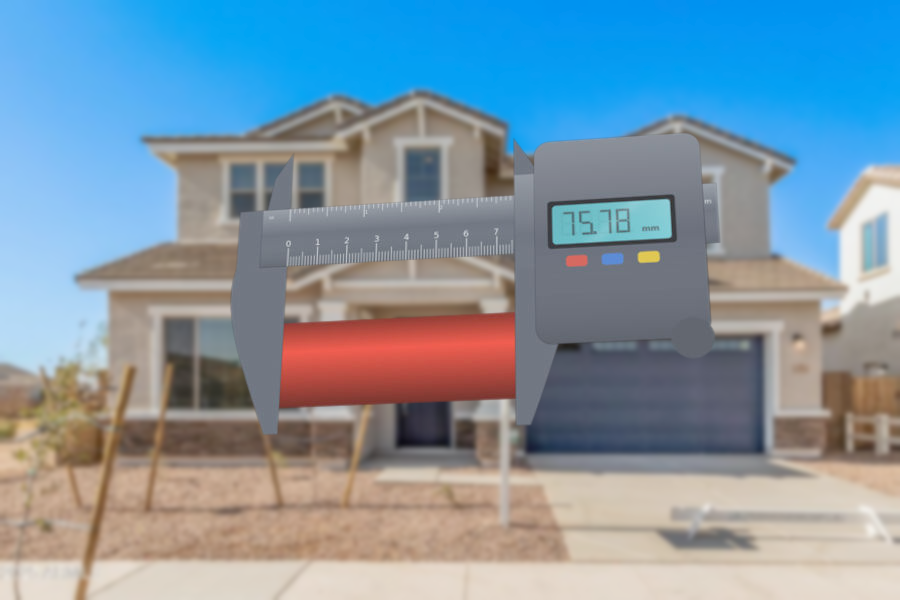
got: 75.78 mm
